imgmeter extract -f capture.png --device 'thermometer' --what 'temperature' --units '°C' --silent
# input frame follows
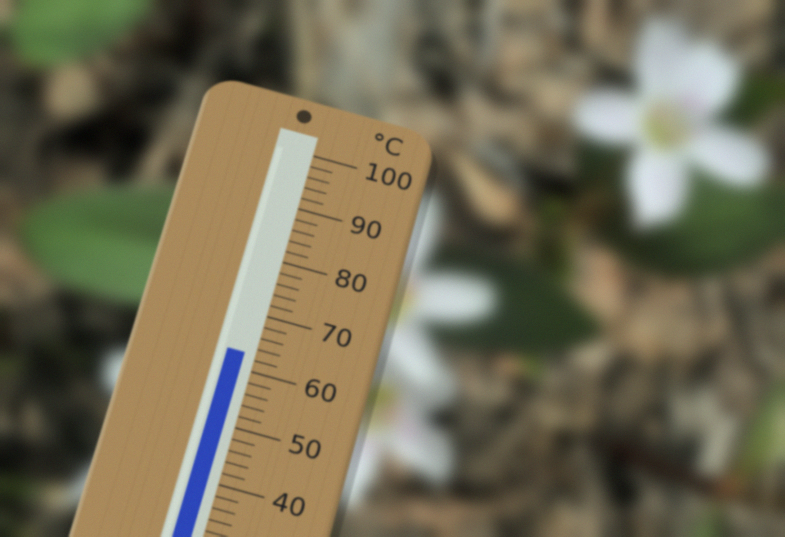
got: 63 °C
